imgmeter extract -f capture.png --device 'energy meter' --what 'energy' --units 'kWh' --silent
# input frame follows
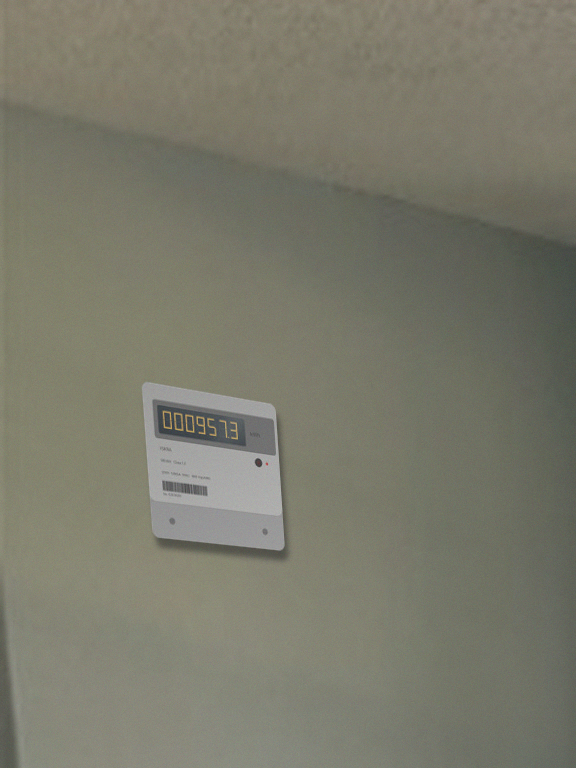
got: 957.3 kWh
